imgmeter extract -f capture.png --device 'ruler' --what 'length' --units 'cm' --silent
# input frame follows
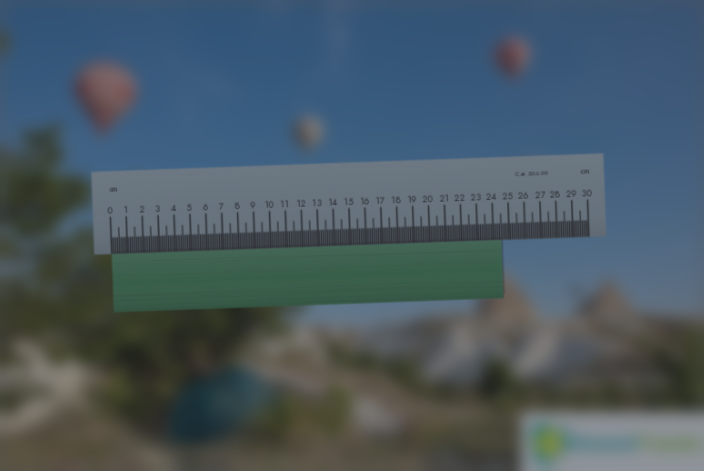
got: 24.5 cm
